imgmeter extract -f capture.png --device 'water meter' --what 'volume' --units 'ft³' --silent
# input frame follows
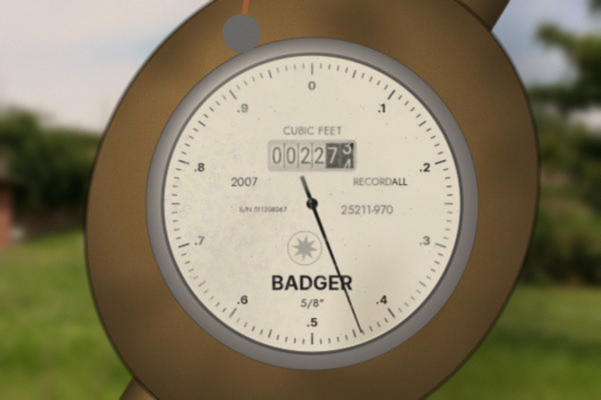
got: 2273.44 ft³
